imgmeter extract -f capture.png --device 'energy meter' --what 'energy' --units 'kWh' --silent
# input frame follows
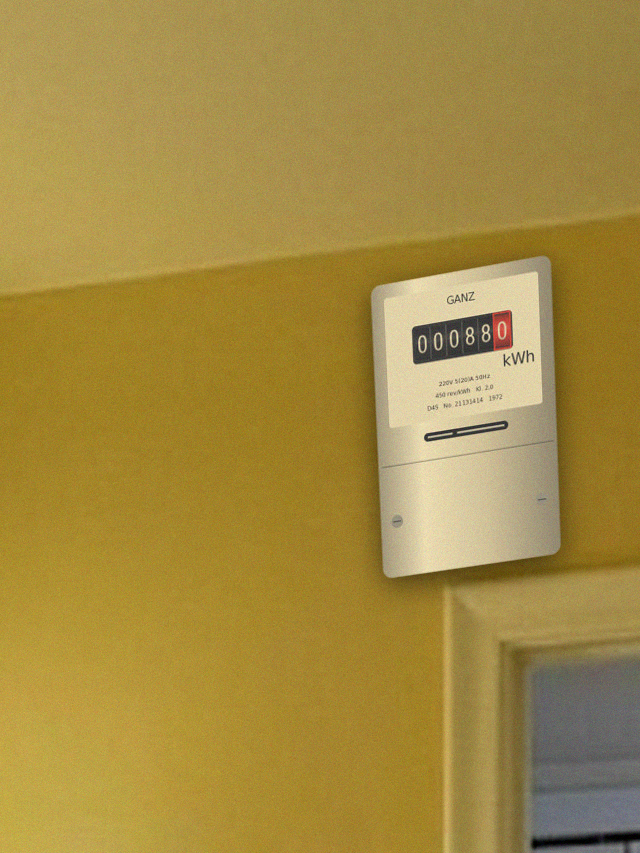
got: 88.0 kWh
